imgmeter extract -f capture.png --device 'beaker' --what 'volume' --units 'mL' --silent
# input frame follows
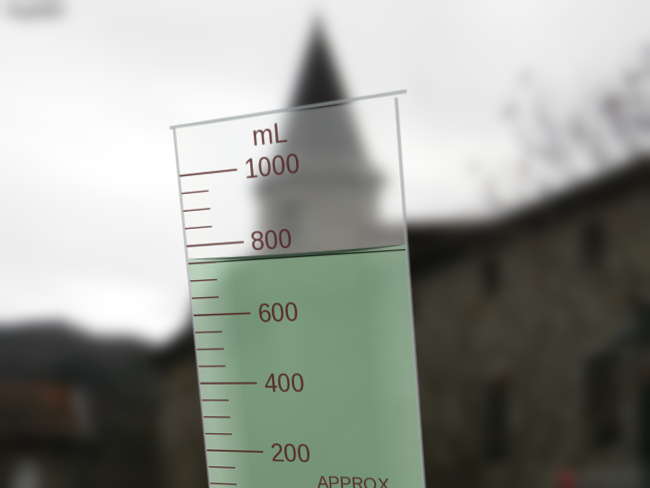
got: 750 mL
